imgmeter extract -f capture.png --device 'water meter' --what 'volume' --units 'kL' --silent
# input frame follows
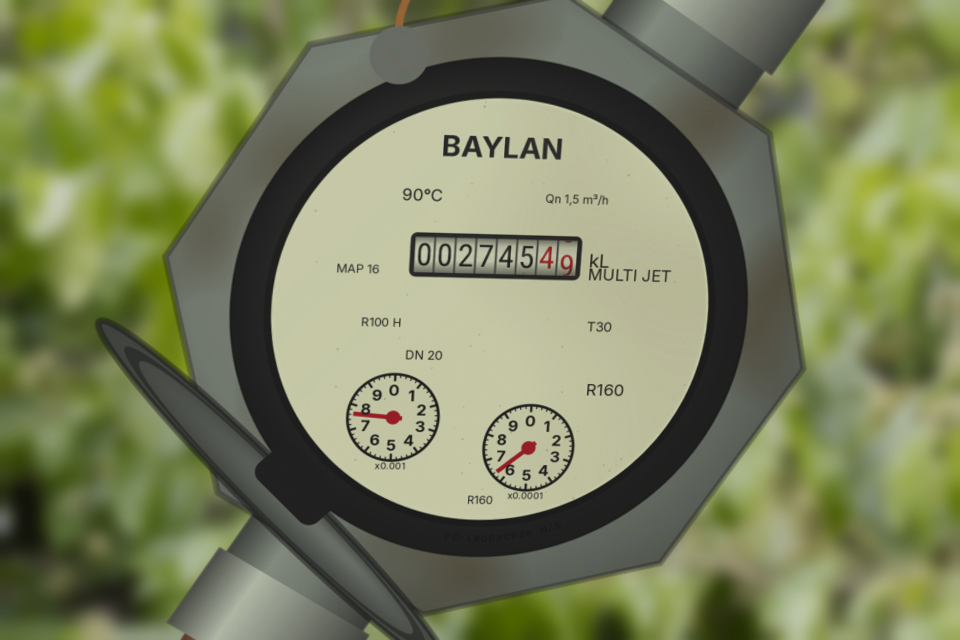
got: 2745.4876 kL
